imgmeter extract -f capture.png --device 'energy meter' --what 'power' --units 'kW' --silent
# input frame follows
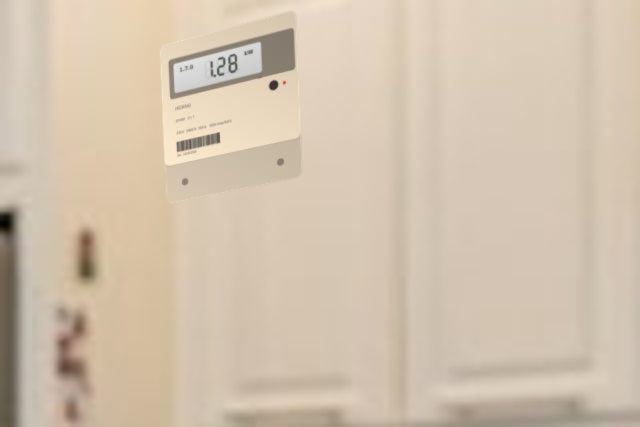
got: 1.28 kW
